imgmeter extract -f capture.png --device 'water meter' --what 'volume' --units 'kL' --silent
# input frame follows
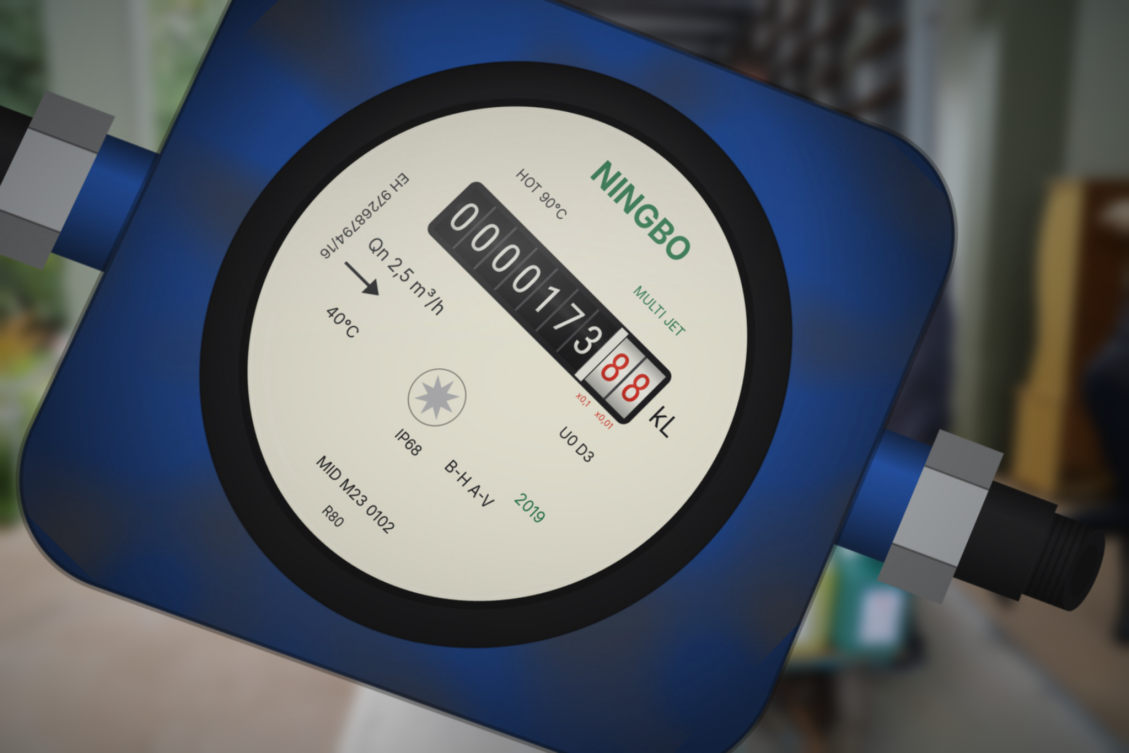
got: 173.88 kL
